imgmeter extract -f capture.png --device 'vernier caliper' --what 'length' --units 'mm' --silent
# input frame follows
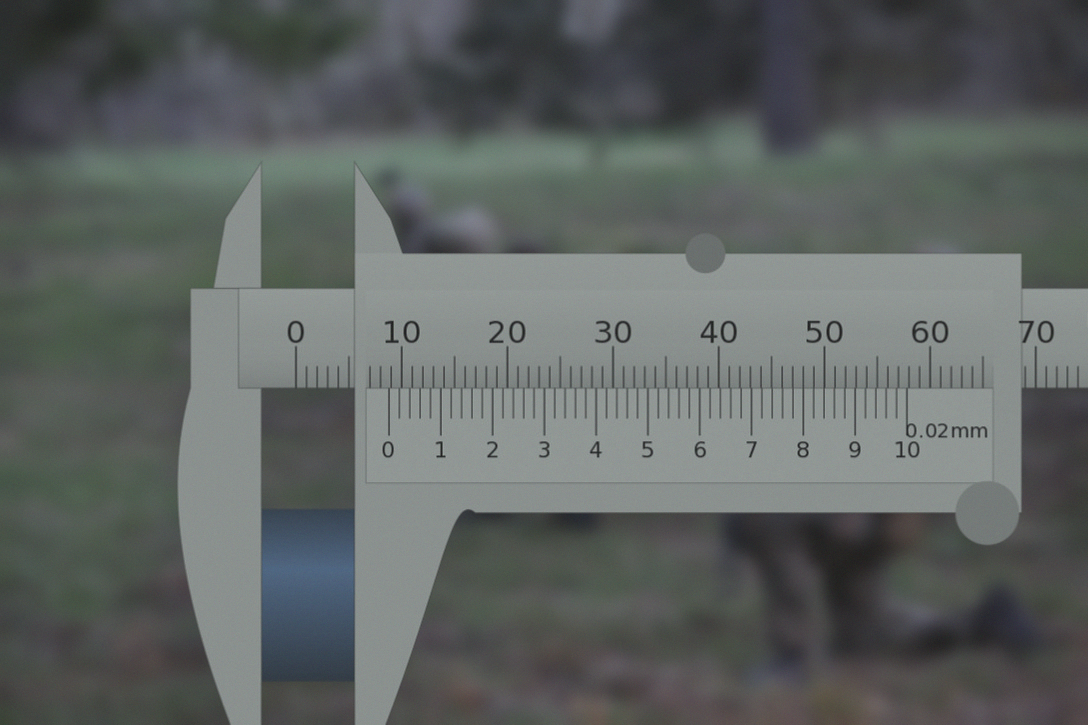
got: 8.8 mm
